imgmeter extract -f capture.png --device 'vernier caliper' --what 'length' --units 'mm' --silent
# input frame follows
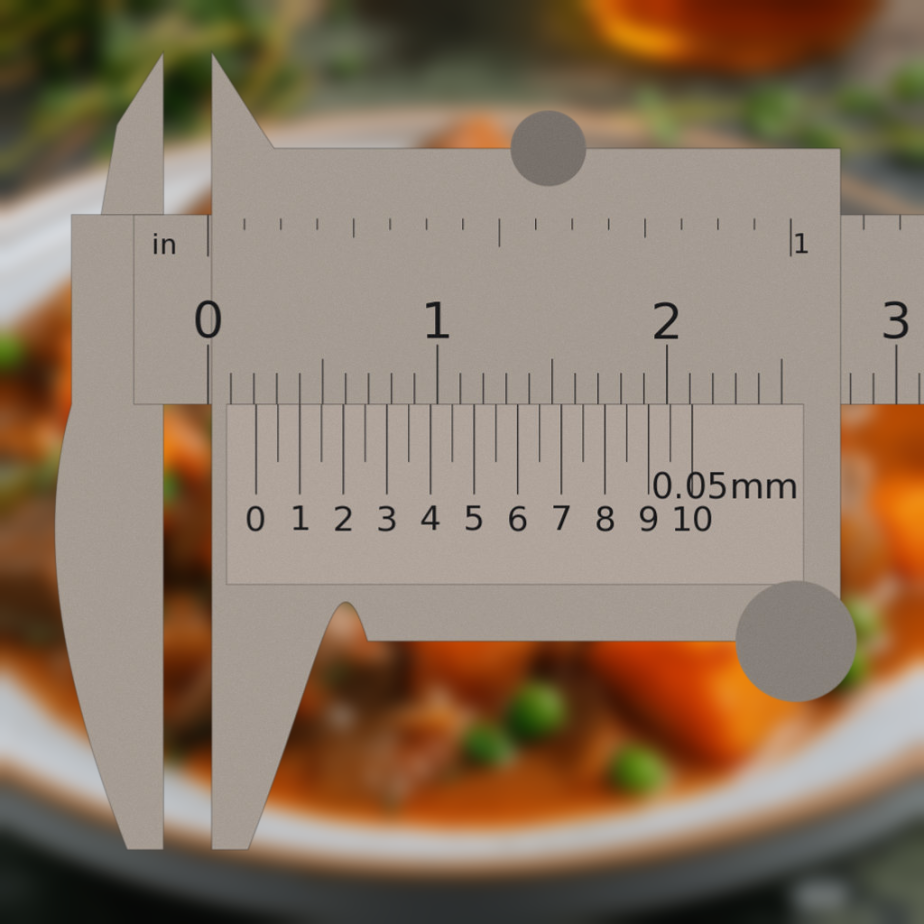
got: 2.10 mm
